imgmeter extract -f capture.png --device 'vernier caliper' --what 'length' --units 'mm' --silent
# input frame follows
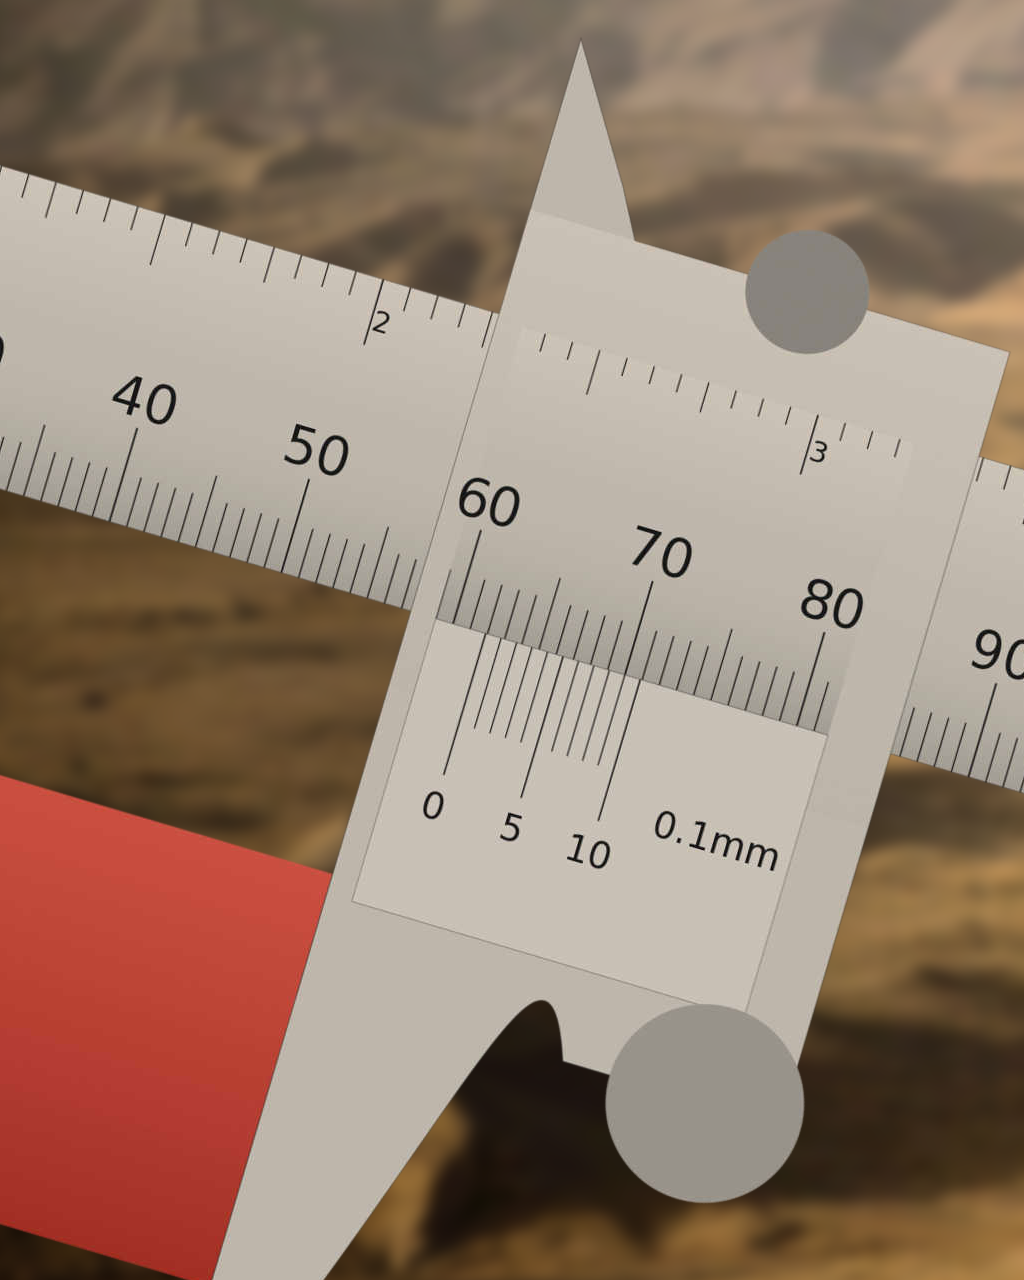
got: 61.9 mm
